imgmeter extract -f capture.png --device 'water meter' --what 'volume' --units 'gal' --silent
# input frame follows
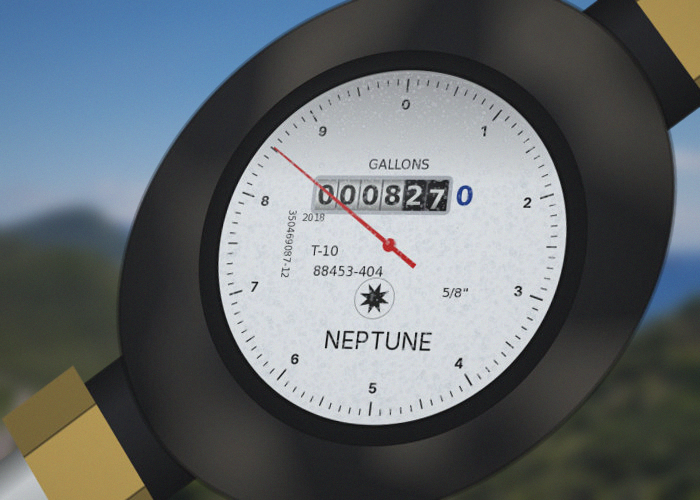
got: 8268.5 gal
